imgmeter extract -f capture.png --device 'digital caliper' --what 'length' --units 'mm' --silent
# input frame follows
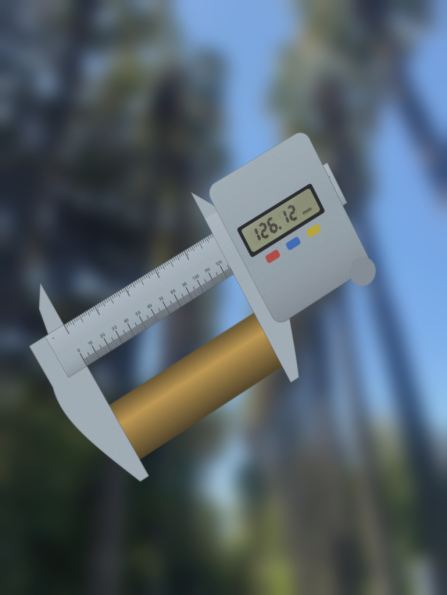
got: 126.12 mm
